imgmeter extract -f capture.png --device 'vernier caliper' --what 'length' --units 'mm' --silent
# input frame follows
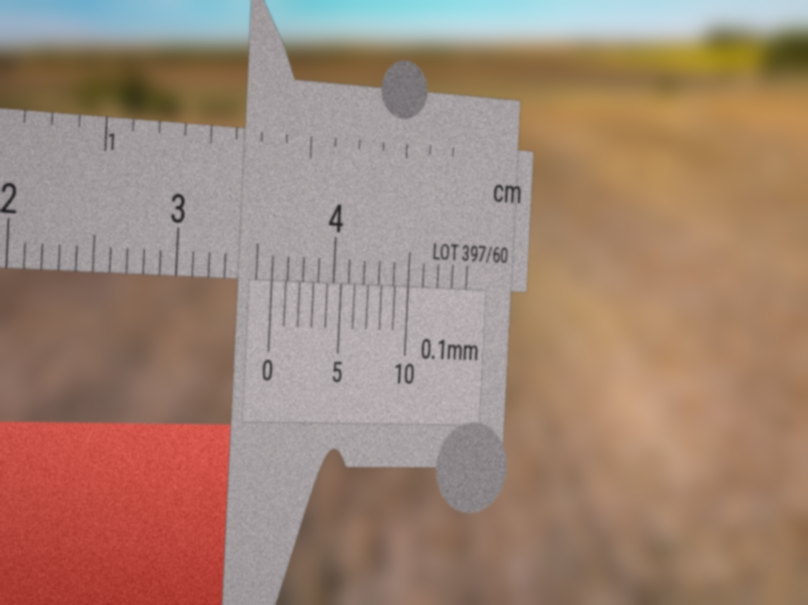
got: 36.0 mm
